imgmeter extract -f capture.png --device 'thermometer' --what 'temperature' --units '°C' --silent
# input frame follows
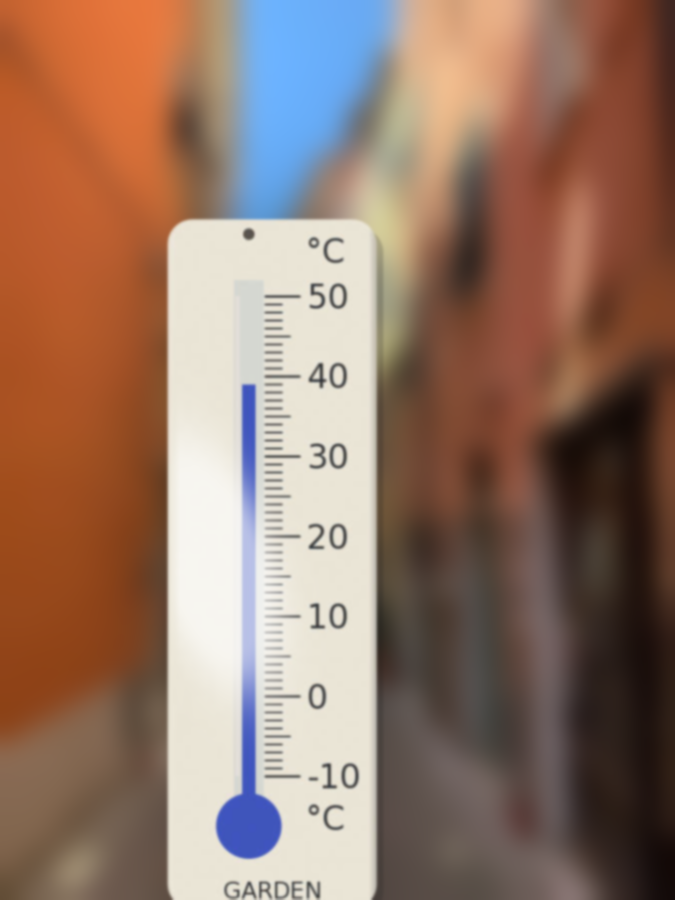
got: 39 °C
